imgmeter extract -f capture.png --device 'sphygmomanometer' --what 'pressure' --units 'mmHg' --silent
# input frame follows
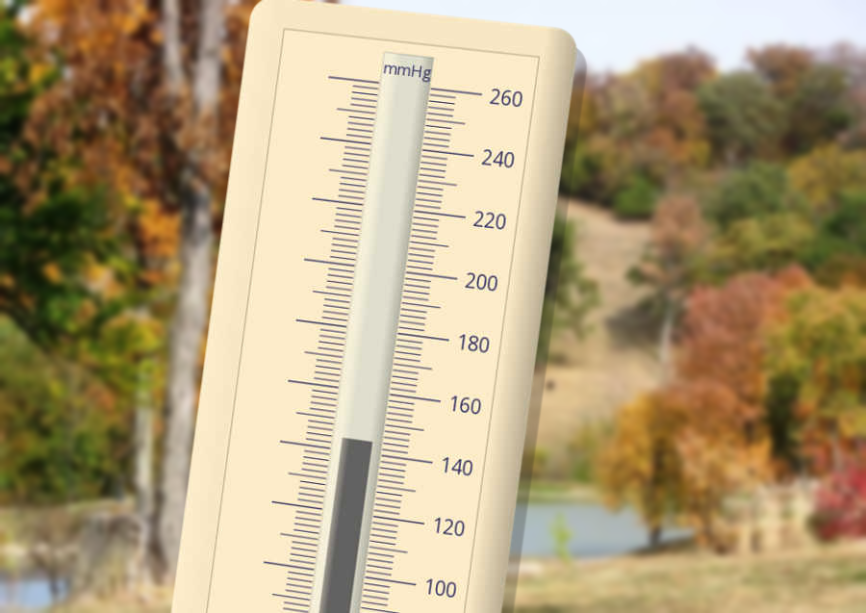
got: 144 mmHg
